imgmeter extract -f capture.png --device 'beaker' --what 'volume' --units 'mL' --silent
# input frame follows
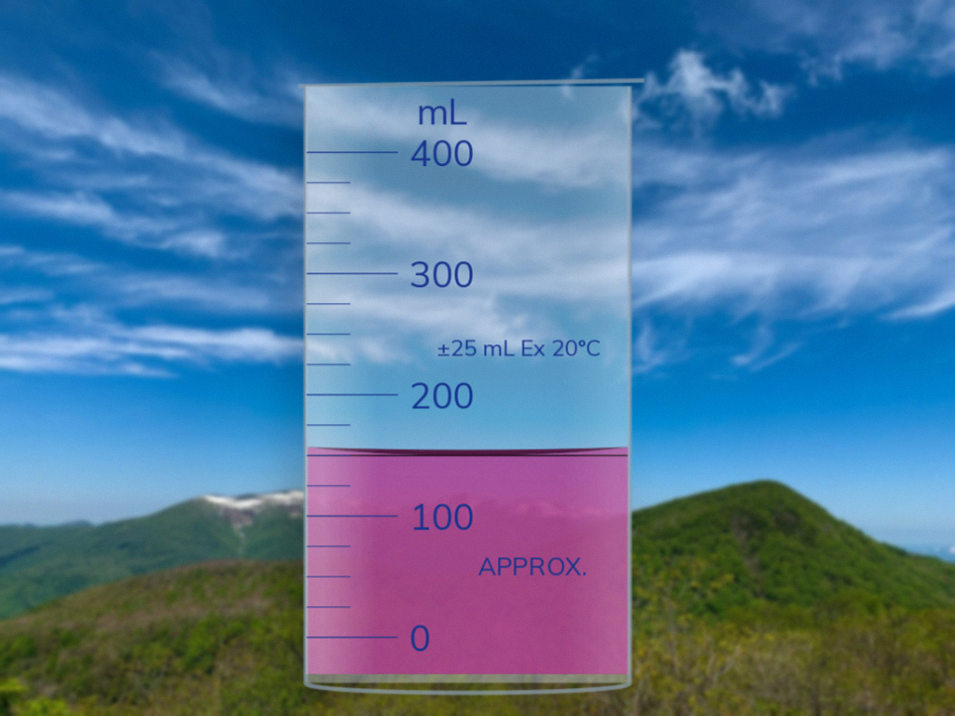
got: 150 mL
